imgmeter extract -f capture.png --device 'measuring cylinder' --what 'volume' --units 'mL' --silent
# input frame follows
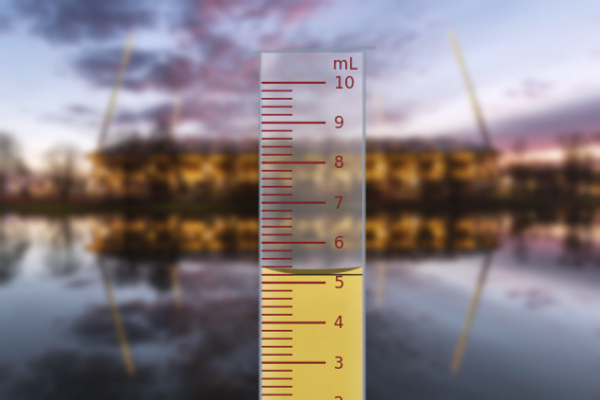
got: 5.2 mL
